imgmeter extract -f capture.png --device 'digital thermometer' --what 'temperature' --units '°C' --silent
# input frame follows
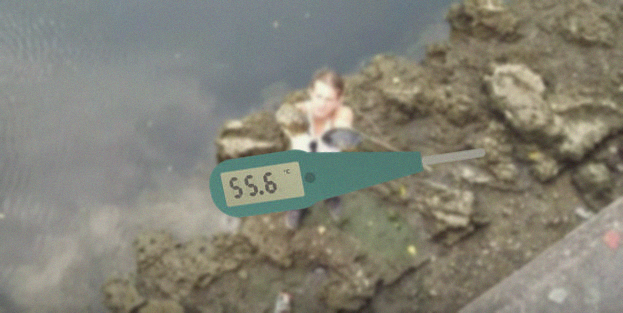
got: 55.6 °C
